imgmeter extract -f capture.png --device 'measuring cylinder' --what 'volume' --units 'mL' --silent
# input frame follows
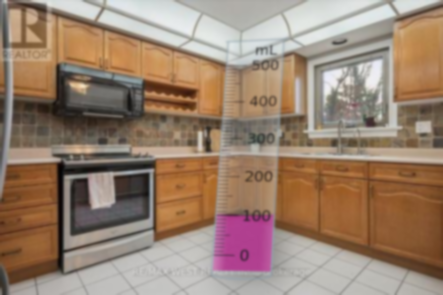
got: 100 mL
